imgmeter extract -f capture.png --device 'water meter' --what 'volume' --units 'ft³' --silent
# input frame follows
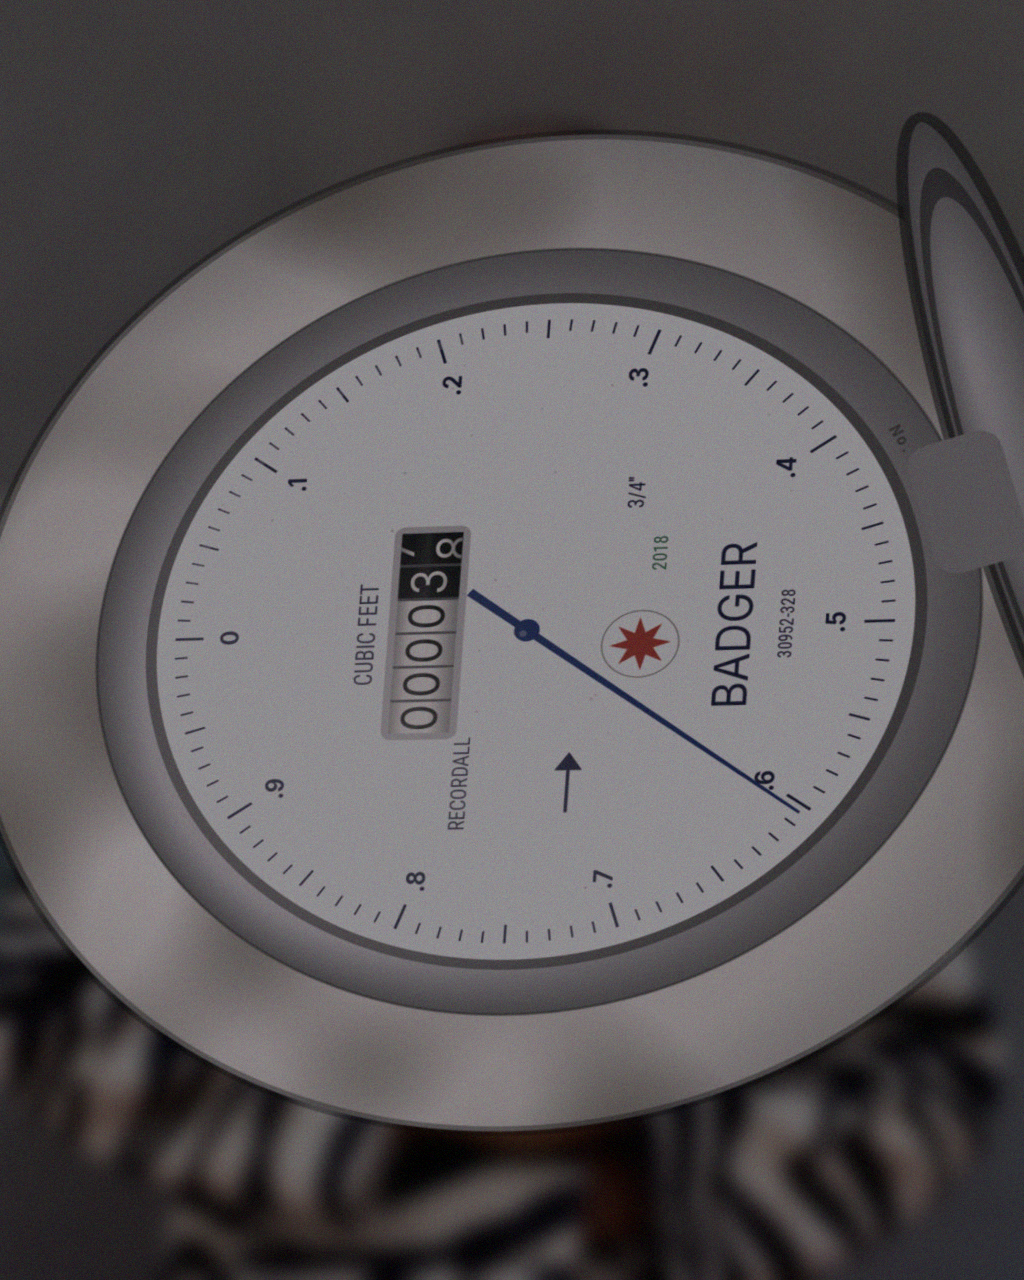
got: 37.60 ft³
